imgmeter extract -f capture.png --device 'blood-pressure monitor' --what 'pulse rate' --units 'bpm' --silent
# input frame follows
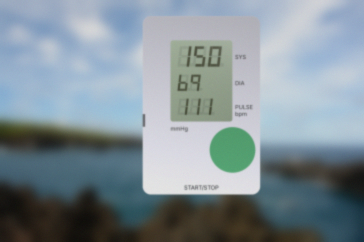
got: 111 bpm
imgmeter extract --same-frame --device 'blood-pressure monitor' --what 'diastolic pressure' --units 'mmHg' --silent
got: 69 mmHg
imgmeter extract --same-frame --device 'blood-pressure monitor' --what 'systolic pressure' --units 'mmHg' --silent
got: 150 mmHg
